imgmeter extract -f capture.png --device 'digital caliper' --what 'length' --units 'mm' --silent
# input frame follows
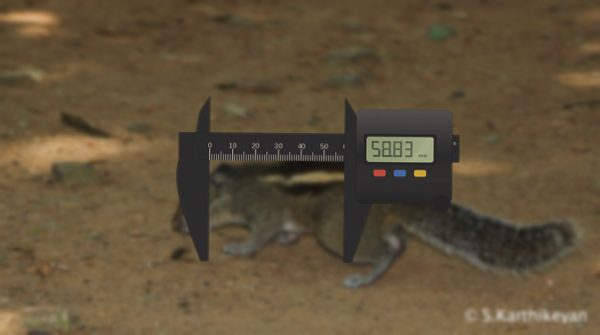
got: 58.83 mm
